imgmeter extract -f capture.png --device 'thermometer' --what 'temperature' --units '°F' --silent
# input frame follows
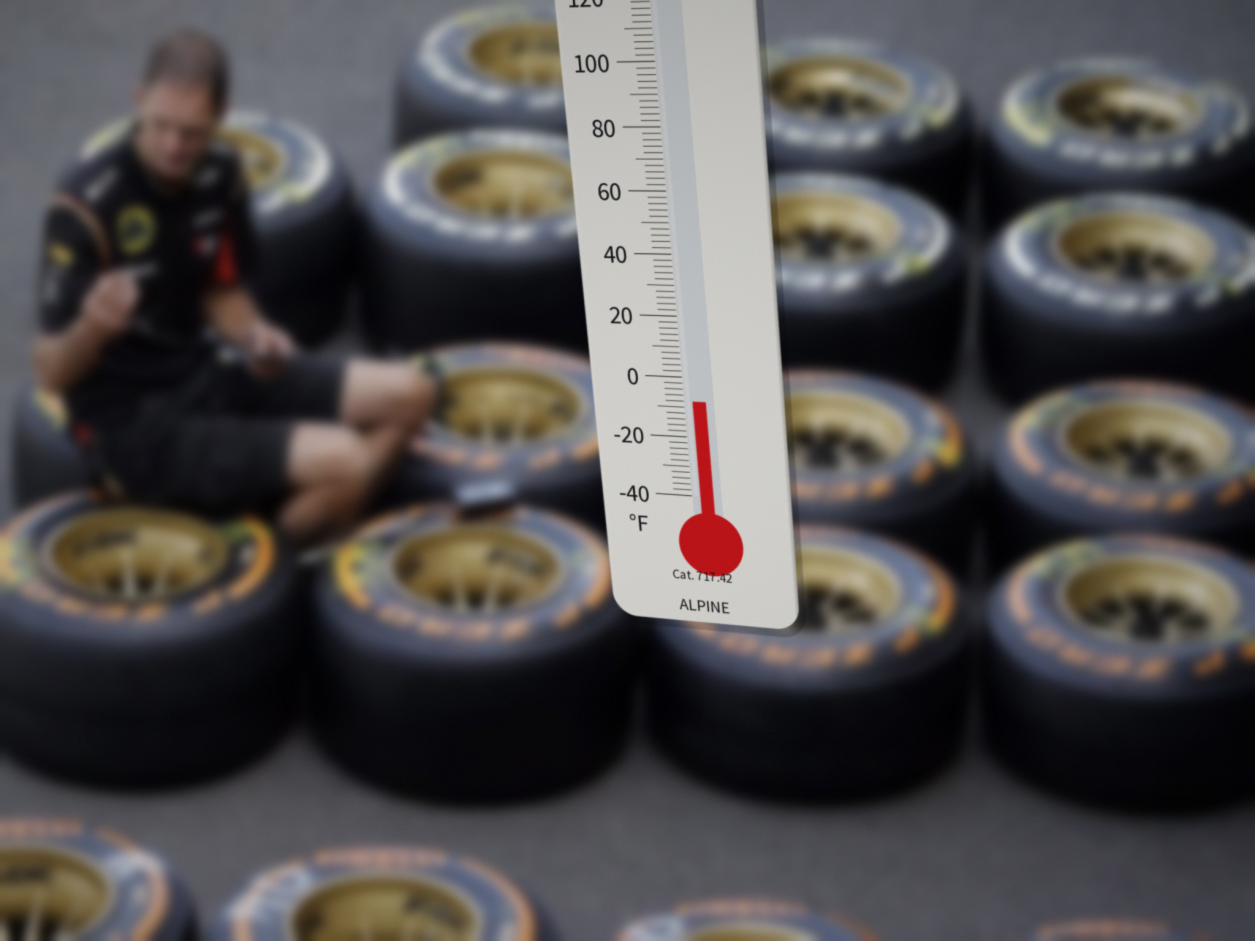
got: -8 °F
